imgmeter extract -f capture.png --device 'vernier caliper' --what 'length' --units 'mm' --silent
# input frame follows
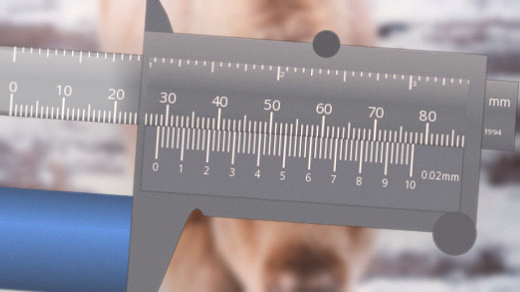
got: 28.5 mm
